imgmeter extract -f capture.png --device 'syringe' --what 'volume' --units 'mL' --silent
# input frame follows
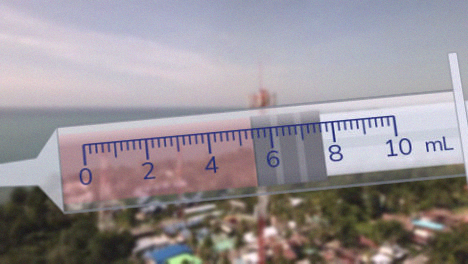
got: 5.4 mL
